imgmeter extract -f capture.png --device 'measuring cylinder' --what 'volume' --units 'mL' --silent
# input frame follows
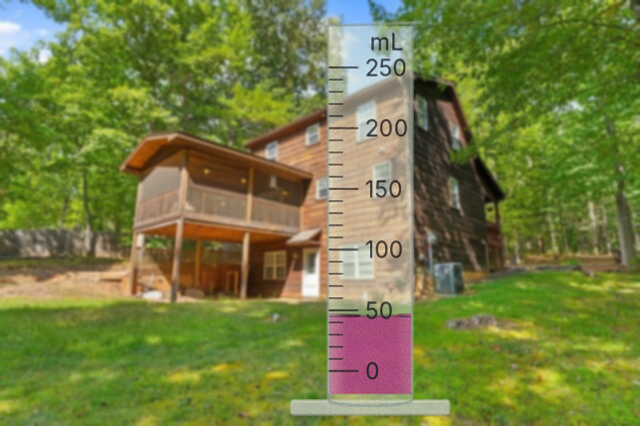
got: 45 mL
